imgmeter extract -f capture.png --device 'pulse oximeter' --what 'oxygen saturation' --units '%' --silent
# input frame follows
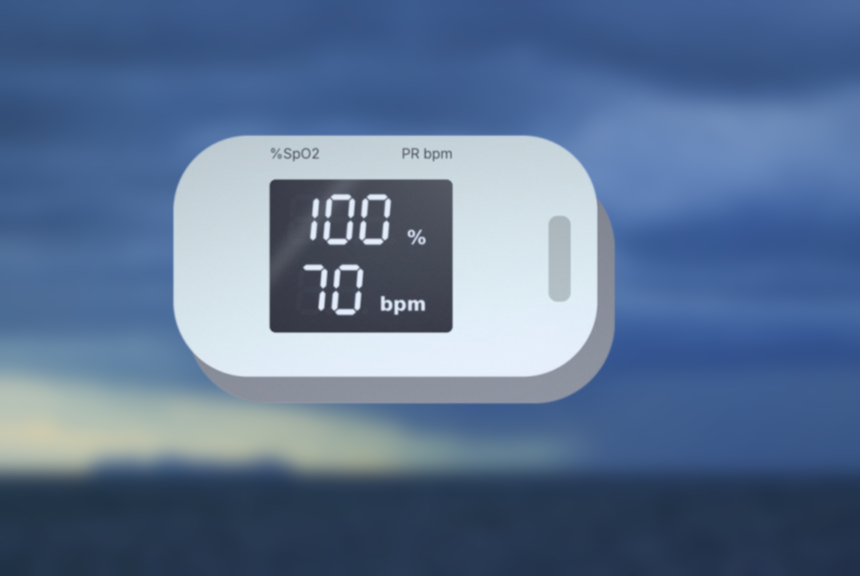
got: 100 %
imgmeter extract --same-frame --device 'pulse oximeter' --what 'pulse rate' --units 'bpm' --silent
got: 70 bpm
